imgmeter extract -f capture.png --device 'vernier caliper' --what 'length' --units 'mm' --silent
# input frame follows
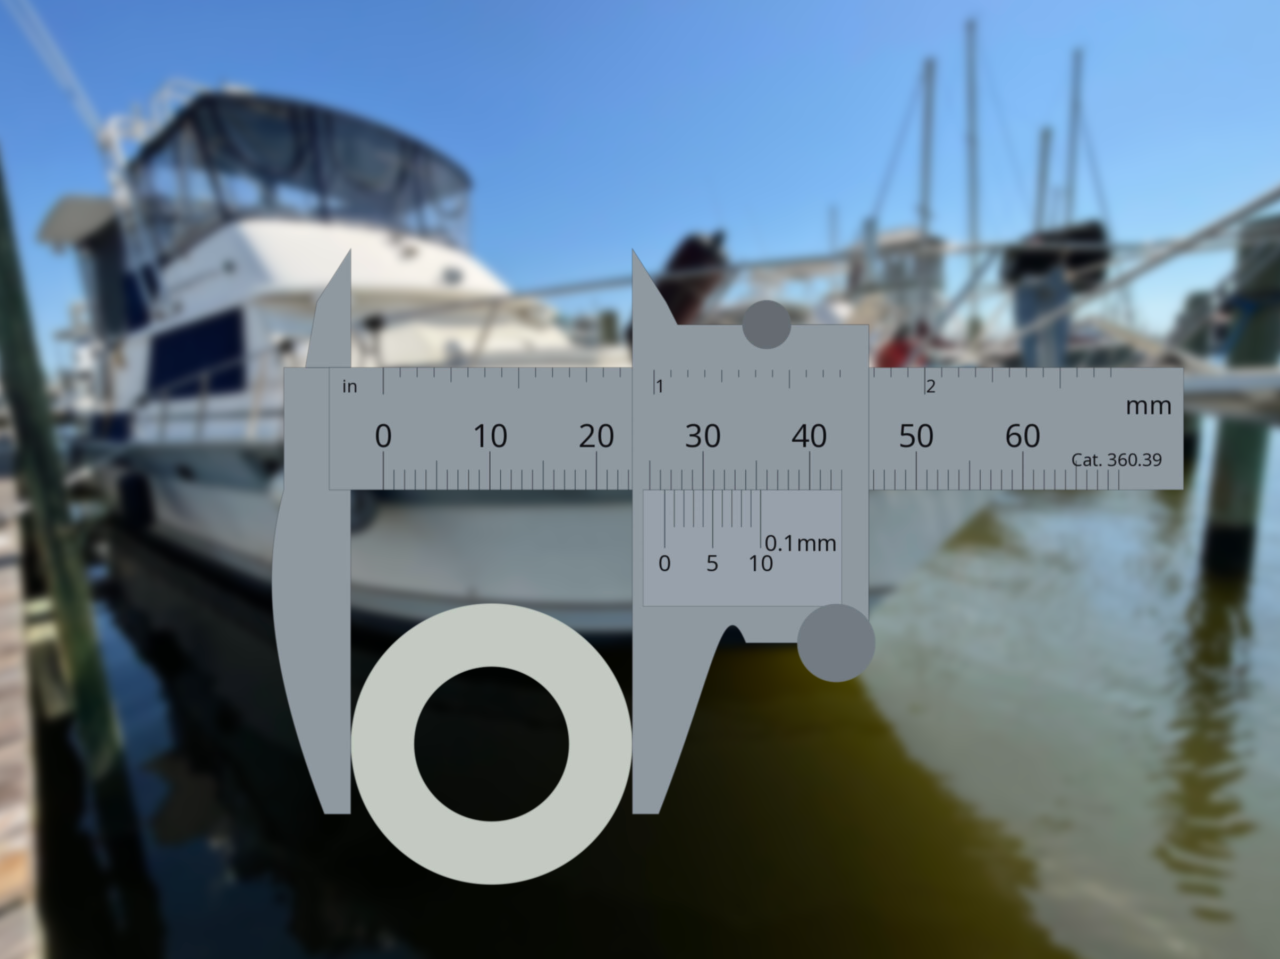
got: 26.4 mm
